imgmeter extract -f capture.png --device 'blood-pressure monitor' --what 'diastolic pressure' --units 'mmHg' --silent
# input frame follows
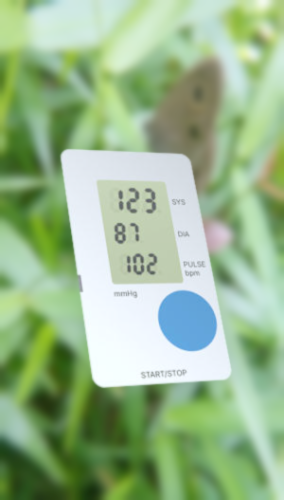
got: 87 mmHg
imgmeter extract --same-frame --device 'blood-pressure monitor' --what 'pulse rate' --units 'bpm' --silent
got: 102 bpm
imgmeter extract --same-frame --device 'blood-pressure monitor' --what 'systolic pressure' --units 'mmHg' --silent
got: 123 mmHg
